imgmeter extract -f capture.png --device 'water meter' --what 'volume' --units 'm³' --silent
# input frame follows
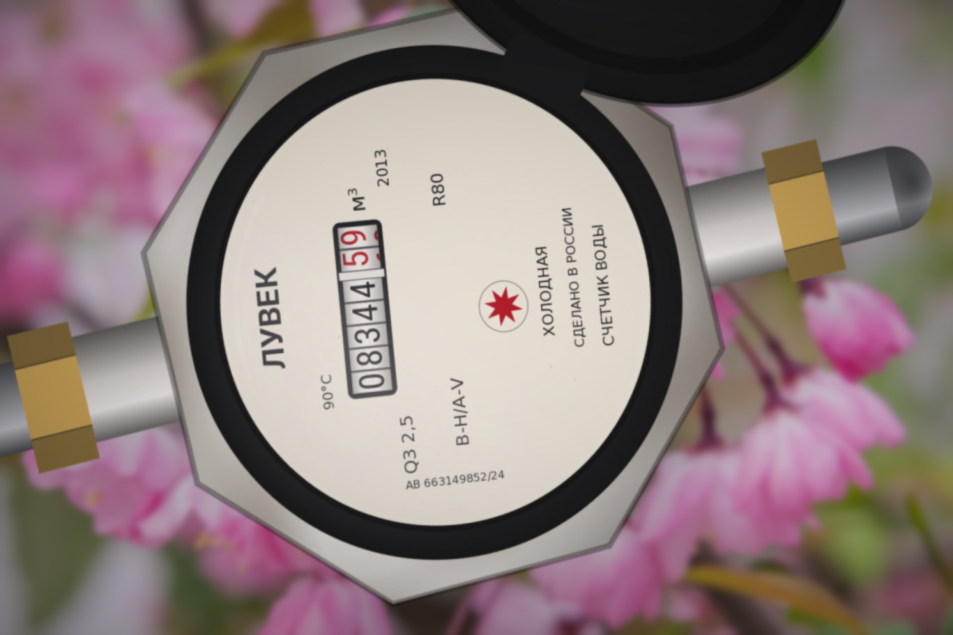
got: 8344.59 m³
